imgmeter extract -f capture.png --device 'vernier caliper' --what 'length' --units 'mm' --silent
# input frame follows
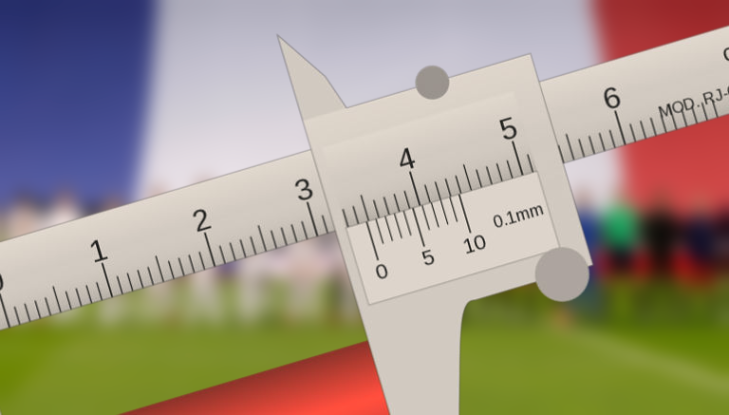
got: 34.8 mm
